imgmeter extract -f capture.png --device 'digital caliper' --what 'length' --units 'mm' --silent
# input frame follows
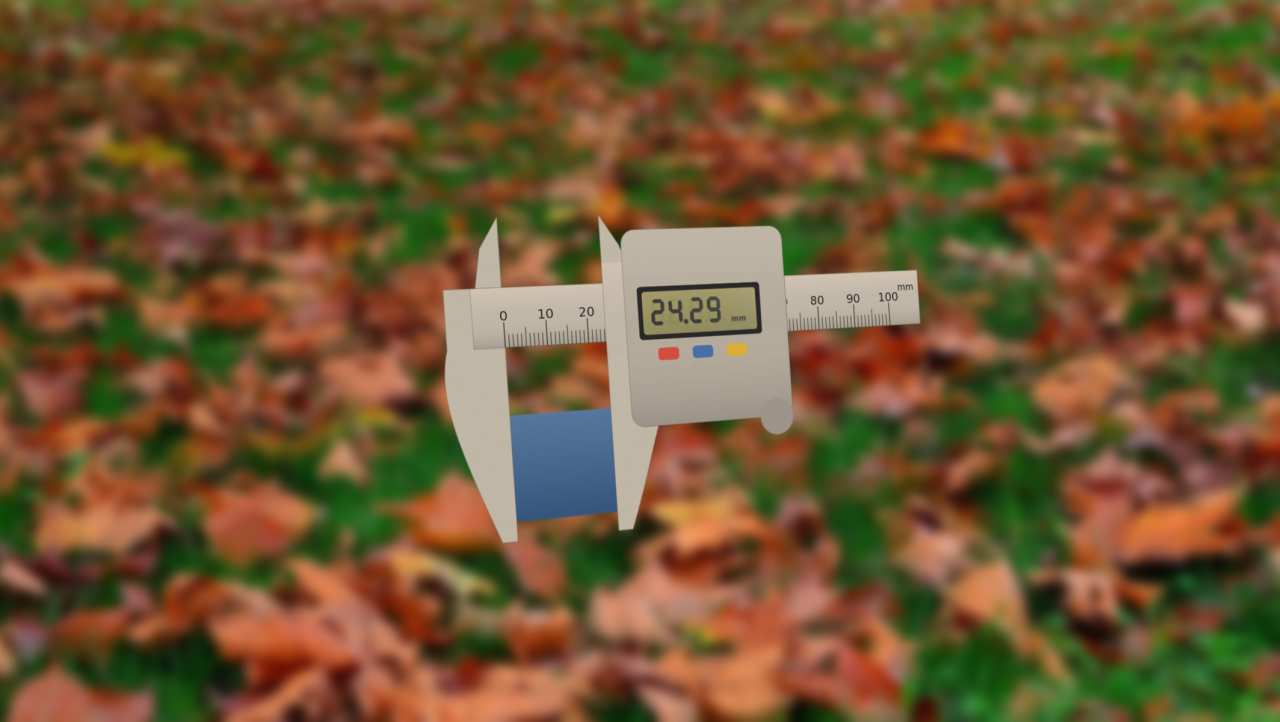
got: 24.29 mm
